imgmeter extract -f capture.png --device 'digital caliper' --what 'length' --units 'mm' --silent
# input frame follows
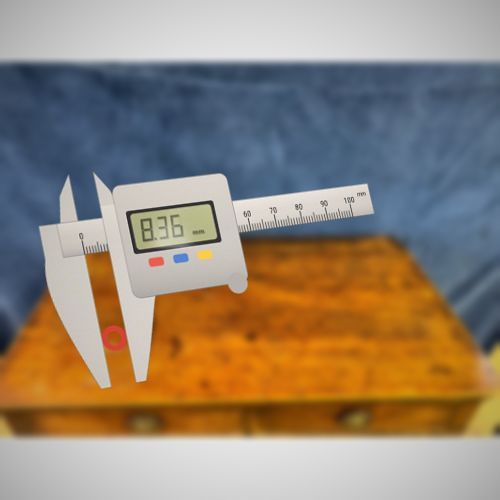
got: 8.36 mm
